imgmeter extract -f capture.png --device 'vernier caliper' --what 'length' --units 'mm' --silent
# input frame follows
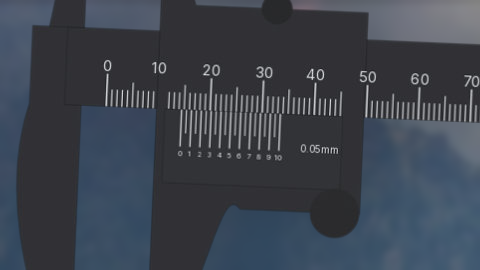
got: 14.5 mm
